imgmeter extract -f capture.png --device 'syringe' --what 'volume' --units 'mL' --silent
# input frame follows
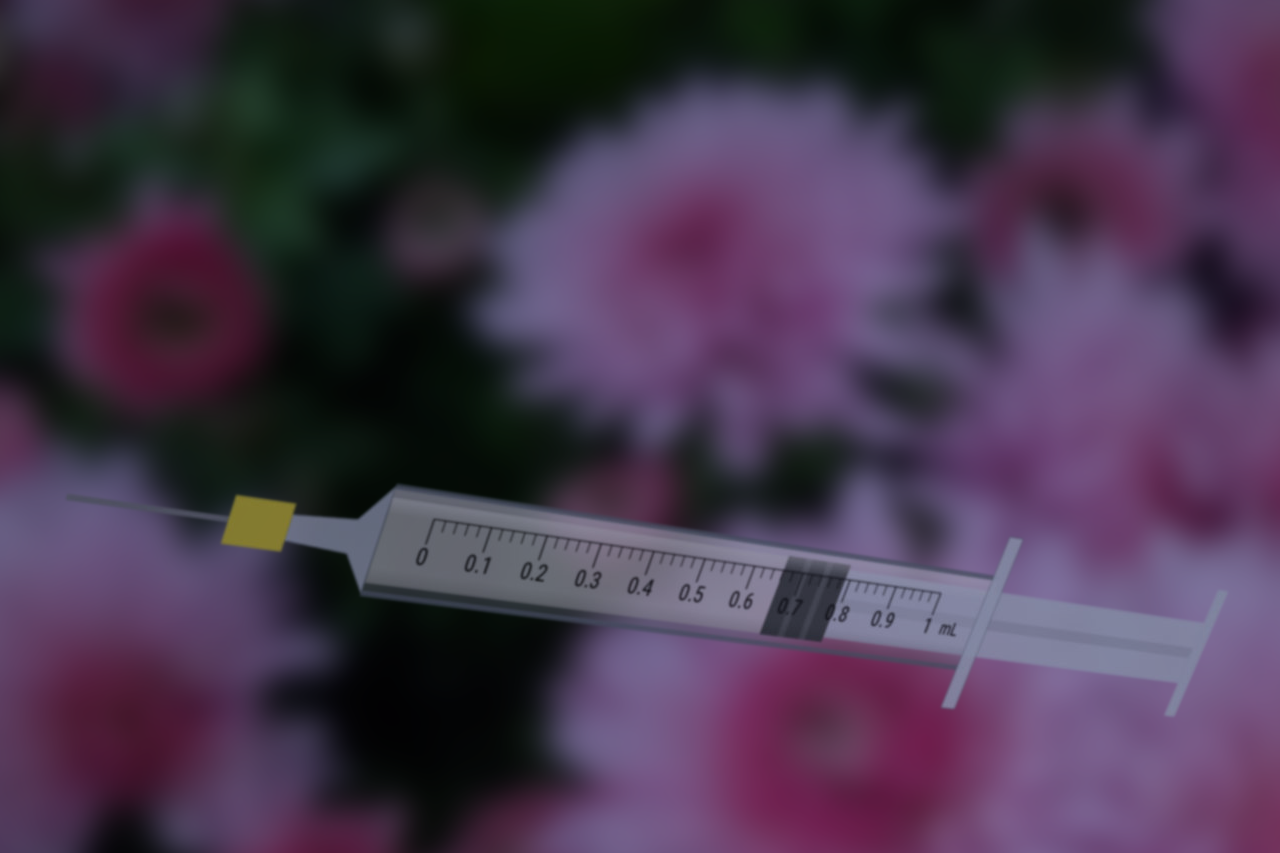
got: 0.66 mL
